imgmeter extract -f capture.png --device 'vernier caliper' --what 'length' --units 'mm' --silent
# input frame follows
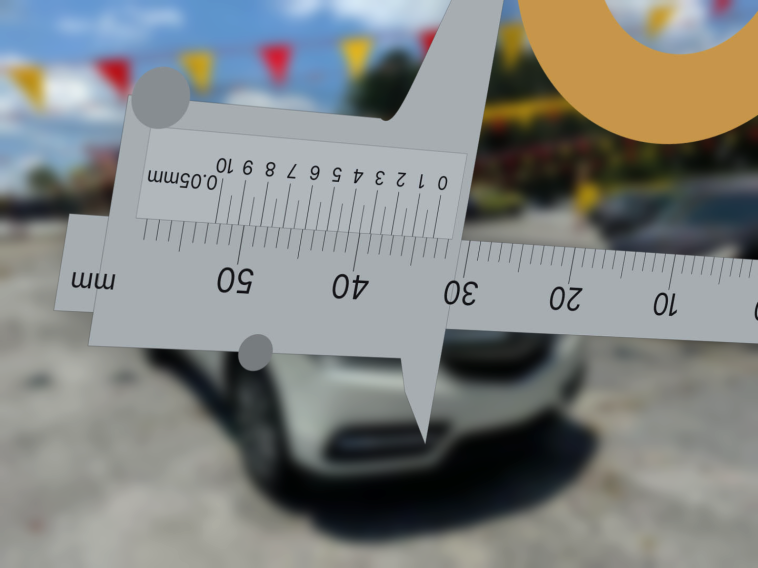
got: 33.4 mm
